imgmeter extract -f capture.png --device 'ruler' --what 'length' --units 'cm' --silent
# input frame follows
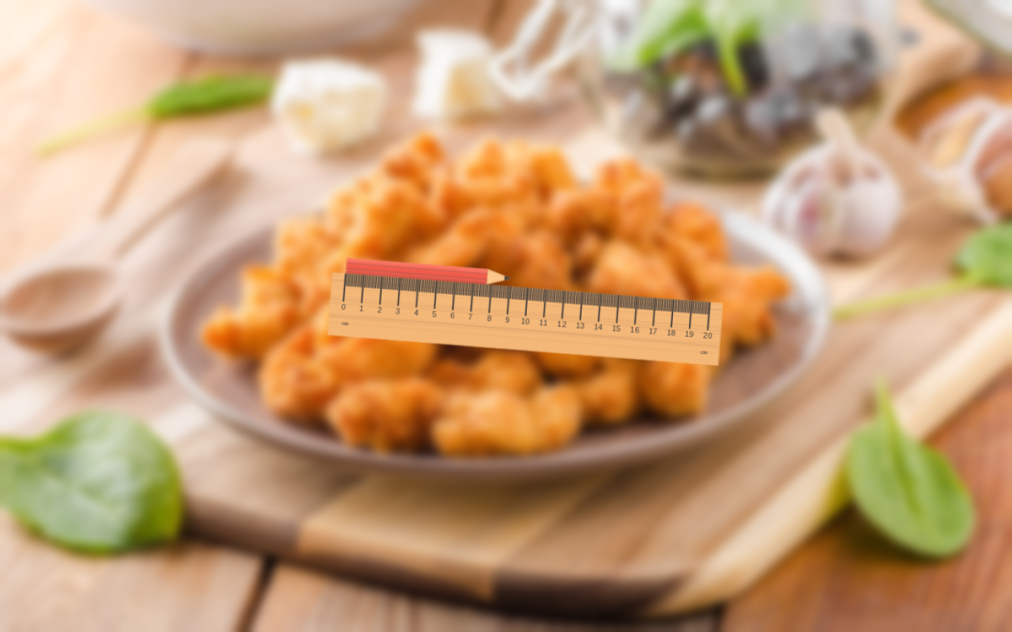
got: 9 cm
